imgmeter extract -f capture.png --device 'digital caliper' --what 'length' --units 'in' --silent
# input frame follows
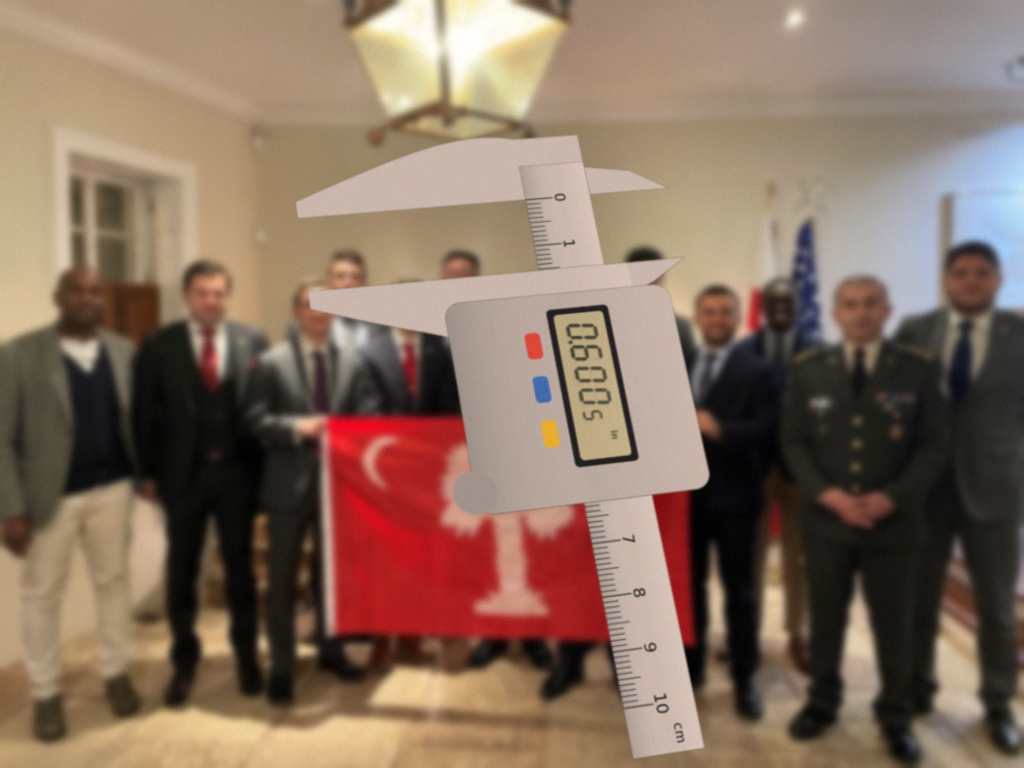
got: 0.6005 in
